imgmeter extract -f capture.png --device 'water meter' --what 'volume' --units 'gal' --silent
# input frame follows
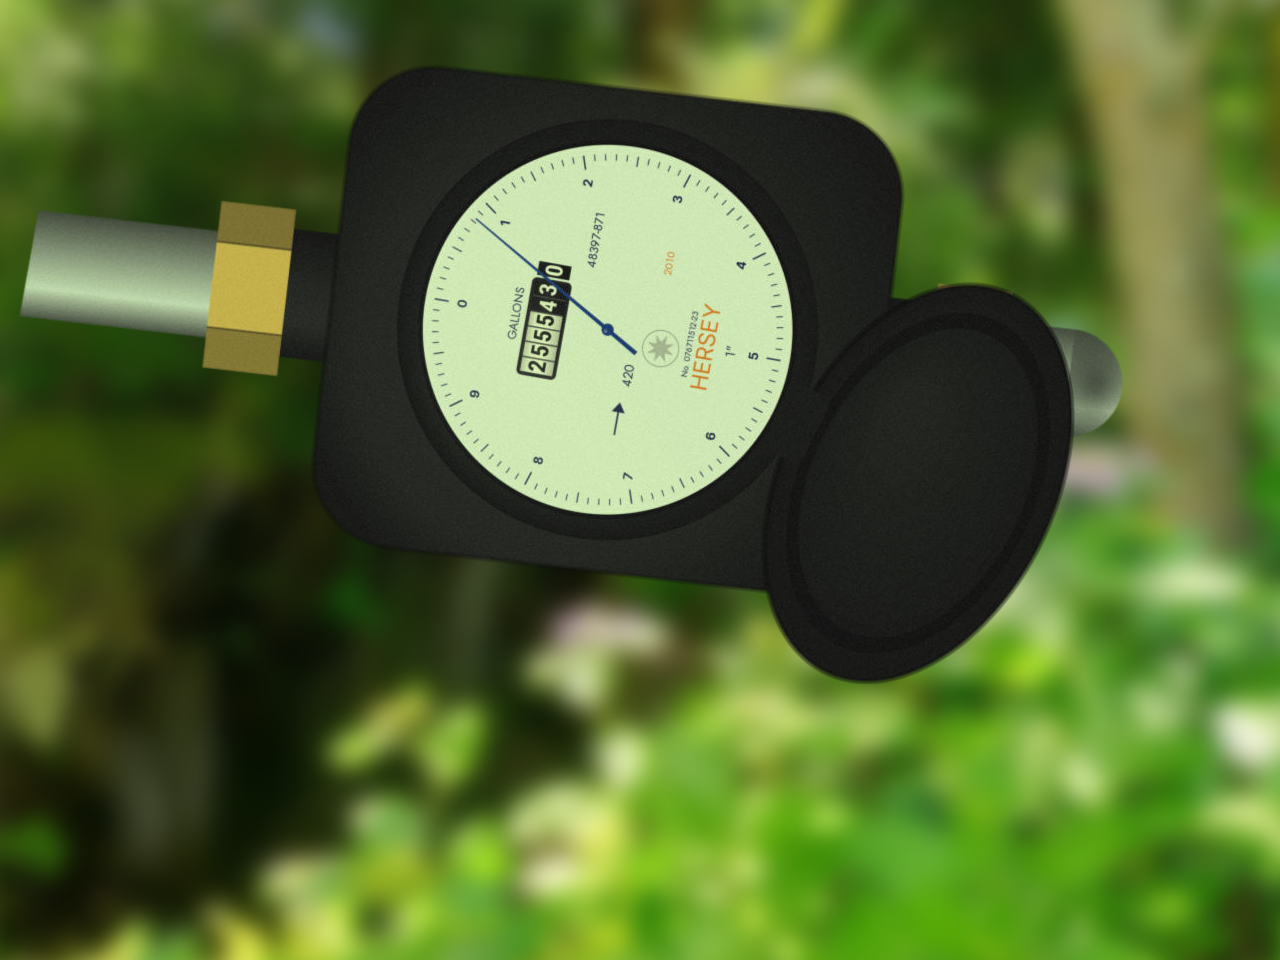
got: 2555430.8 gal
